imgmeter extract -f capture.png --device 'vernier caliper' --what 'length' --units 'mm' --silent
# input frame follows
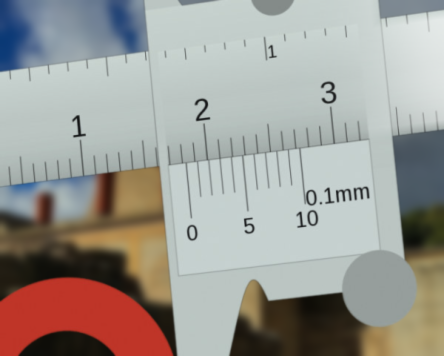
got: 18.3 mm
